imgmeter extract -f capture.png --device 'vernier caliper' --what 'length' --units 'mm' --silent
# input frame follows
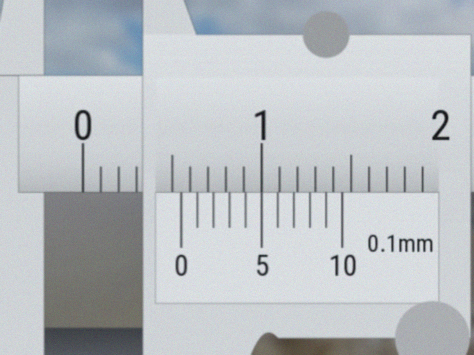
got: 5.5 mm
